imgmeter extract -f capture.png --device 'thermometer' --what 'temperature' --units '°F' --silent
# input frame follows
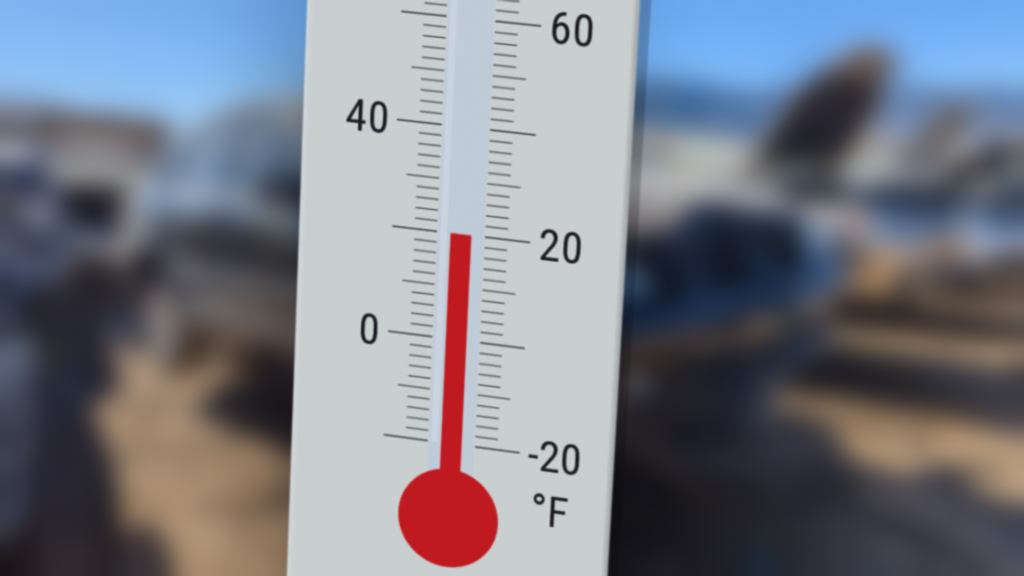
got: 20 °F
